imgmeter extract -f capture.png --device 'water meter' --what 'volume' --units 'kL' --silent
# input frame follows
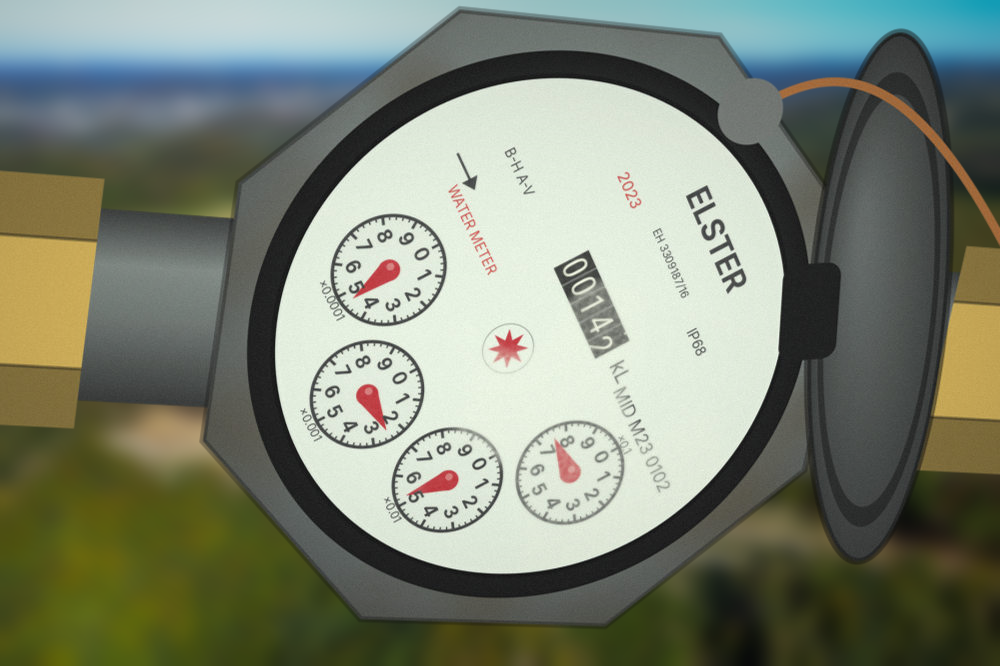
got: 141.7524 kL
